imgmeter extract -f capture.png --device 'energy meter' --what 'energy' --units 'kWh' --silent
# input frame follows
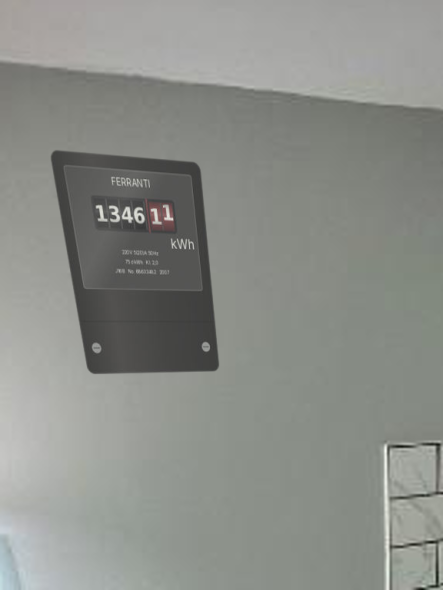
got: 1346.11 kWh
